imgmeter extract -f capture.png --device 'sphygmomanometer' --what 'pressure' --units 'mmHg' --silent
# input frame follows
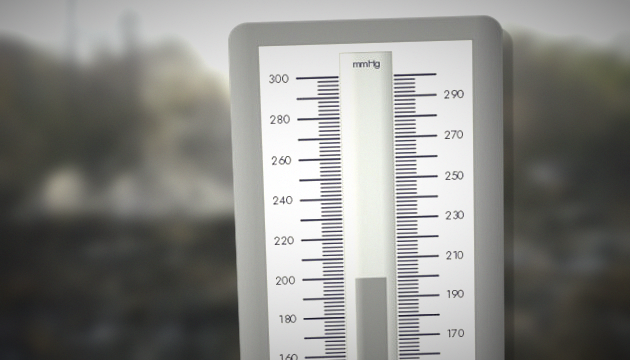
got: 200 mmHg
